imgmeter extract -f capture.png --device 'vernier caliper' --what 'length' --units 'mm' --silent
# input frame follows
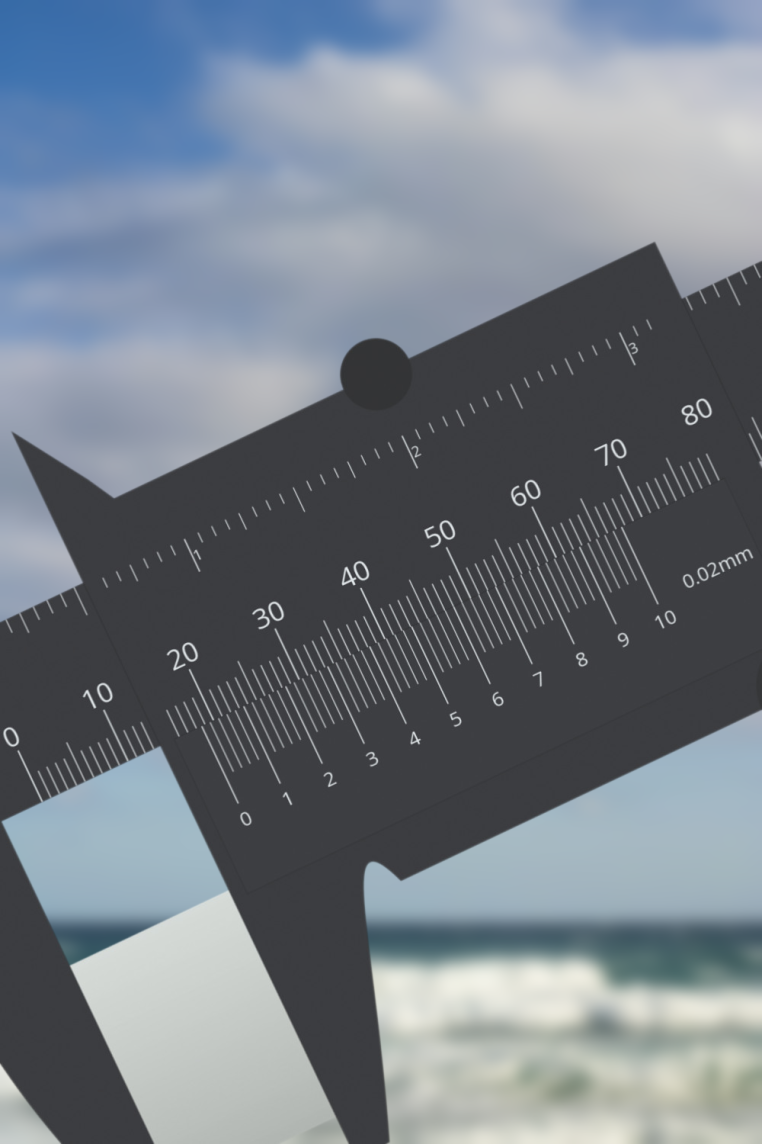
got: 18.6 mm
